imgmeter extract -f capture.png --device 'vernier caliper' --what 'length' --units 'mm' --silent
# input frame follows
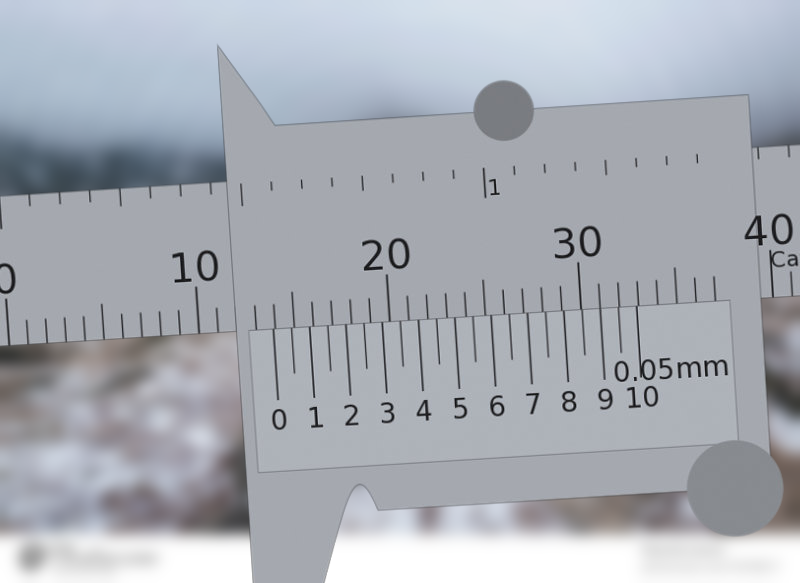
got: 13.9 mm
